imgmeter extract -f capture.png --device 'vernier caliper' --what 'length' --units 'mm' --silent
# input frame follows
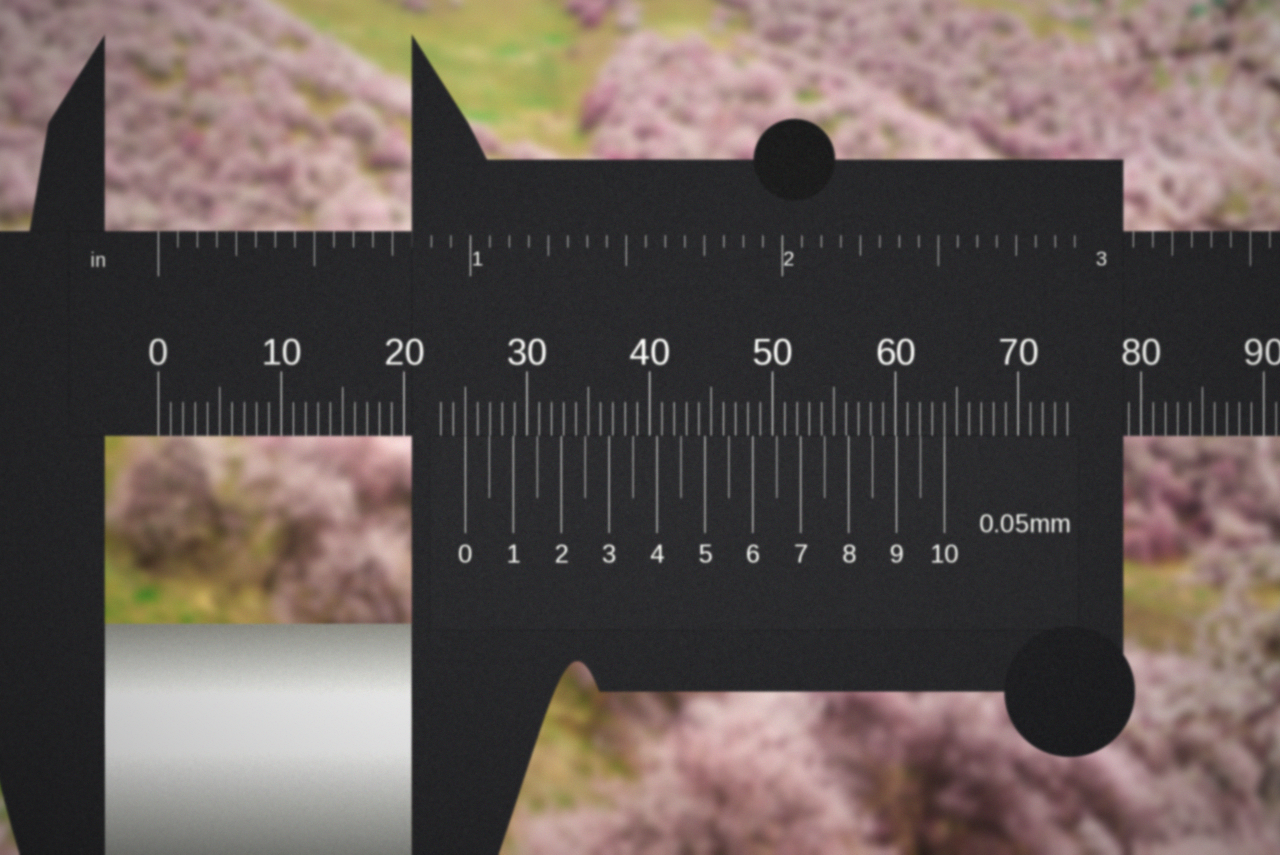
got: 25.0 mm
